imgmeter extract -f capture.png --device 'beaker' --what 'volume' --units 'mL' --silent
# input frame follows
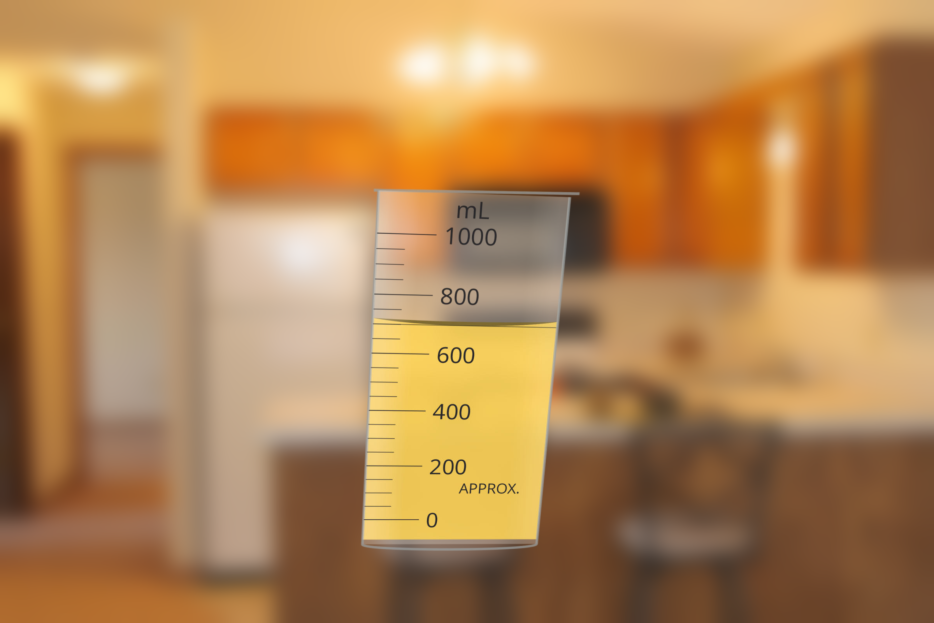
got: 700 mL
